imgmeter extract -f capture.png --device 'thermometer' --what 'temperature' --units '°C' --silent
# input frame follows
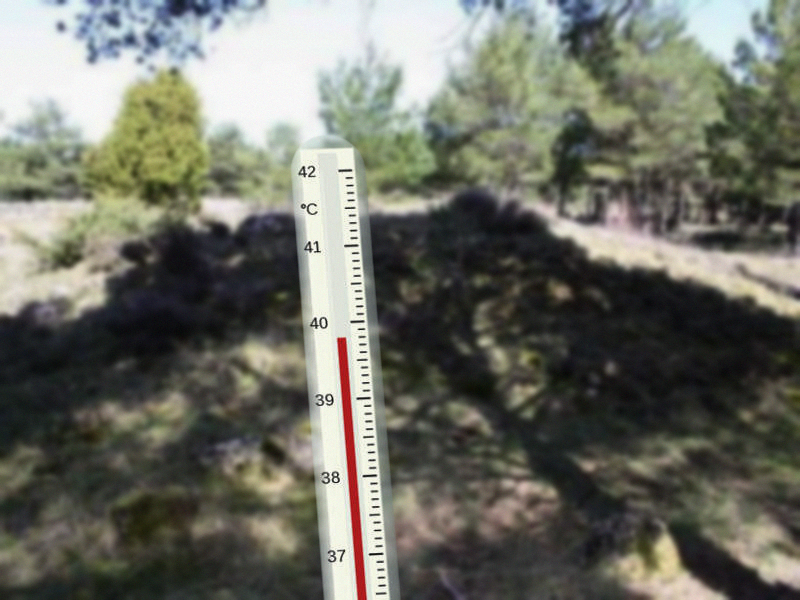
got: 39.8 °C
